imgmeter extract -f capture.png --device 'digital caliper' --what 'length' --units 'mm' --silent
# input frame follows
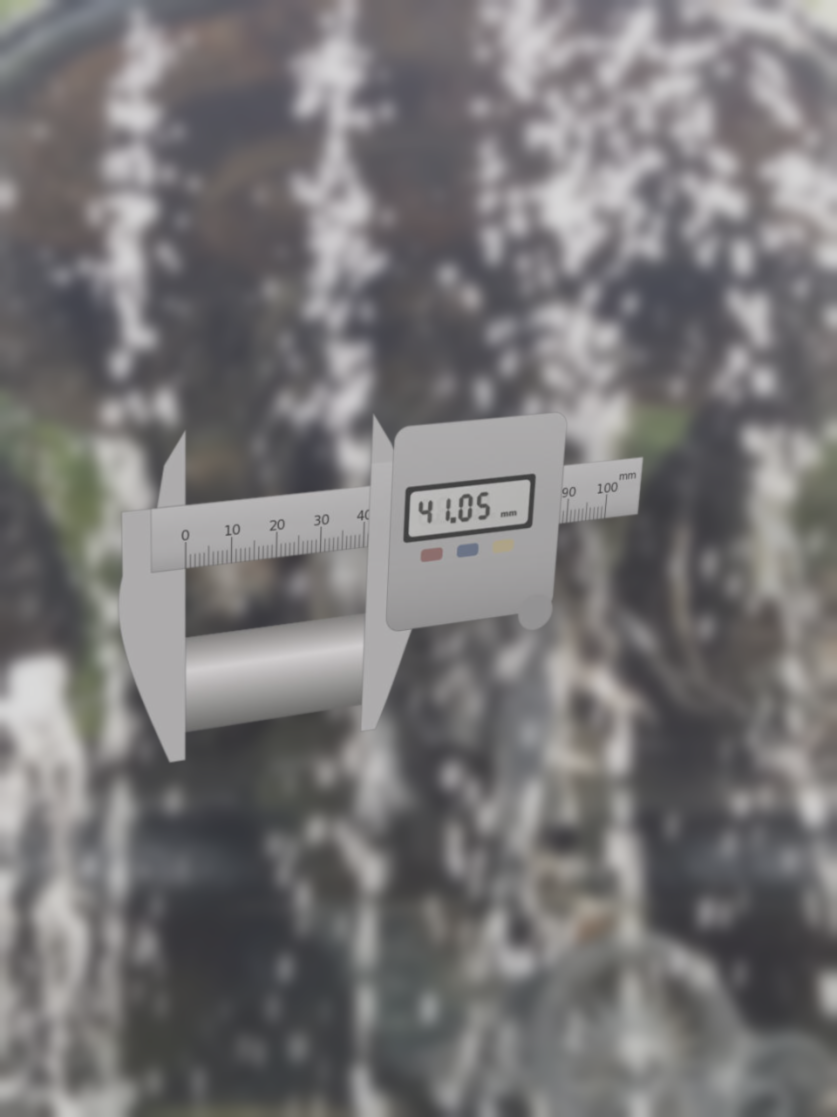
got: 41.05 mm
